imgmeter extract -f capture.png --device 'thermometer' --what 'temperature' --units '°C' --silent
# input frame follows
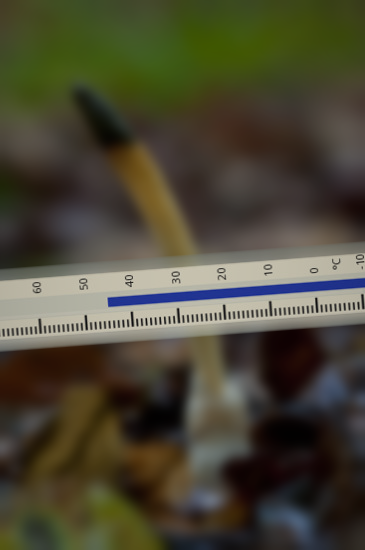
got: 45 °C
